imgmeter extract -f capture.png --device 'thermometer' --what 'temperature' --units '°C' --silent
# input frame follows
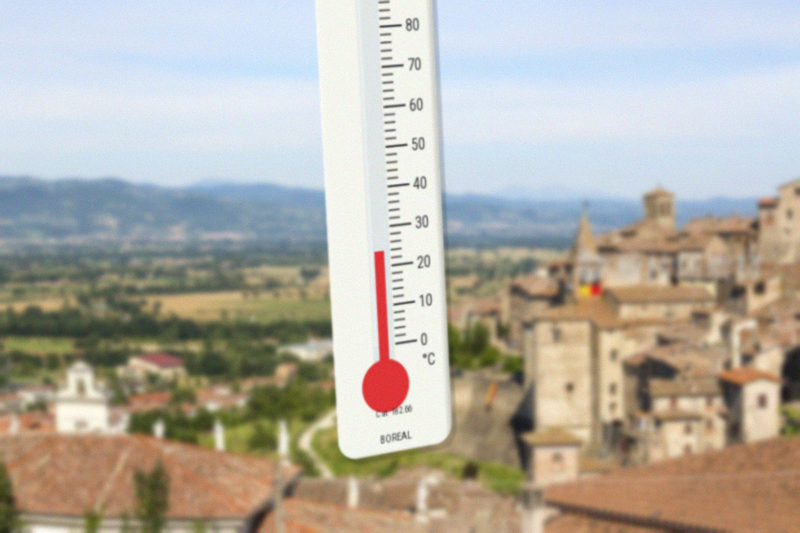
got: 24 °C
